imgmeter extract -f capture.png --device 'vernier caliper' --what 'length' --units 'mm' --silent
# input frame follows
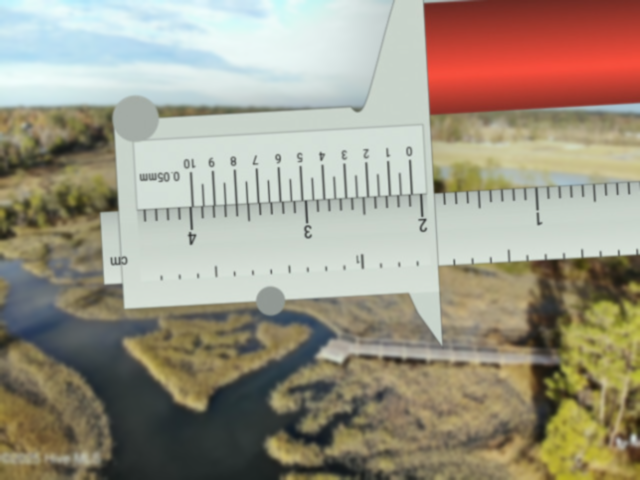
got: 20.8 mm
